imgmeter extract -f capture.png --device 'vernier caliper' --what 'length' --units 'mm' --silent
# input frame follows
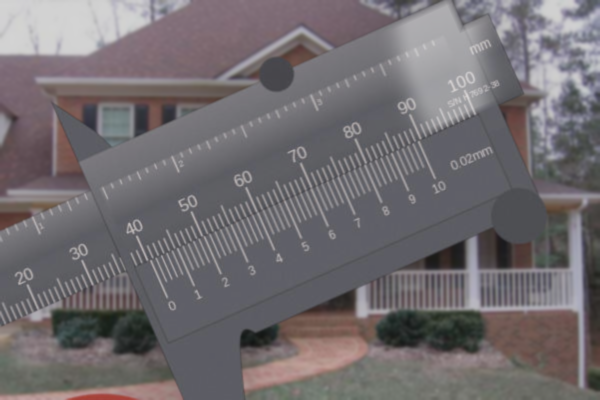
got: 40.5 mm
